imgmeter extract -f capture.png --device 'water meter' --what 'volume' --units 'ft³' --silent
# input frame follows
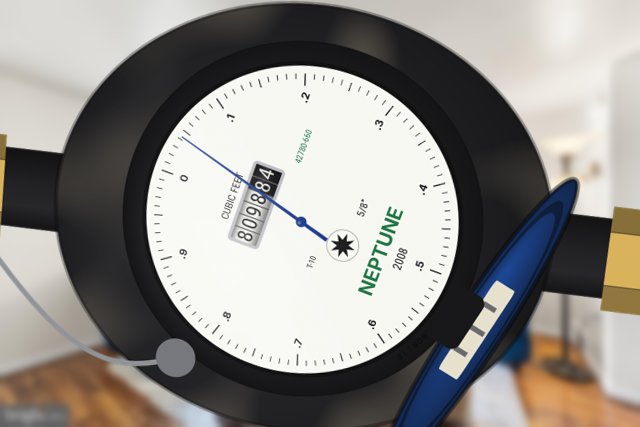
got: 809884.04 ft³
